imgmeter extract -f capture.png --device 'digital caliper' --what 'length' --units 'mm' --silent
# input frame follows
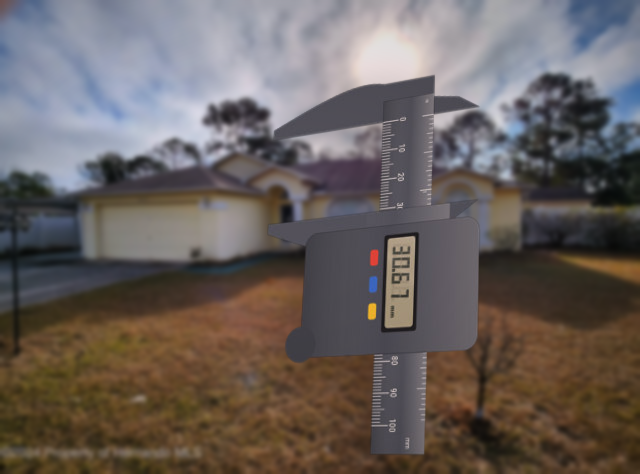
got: 30.67 mm
